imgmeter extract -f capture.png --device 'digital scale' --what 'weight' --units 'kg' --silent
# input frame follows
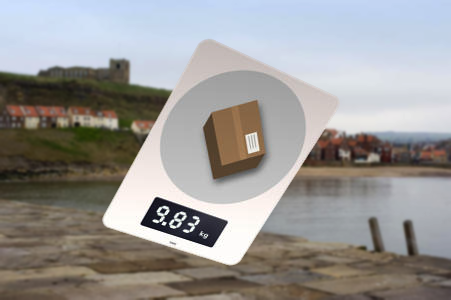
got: 9.83 kg
